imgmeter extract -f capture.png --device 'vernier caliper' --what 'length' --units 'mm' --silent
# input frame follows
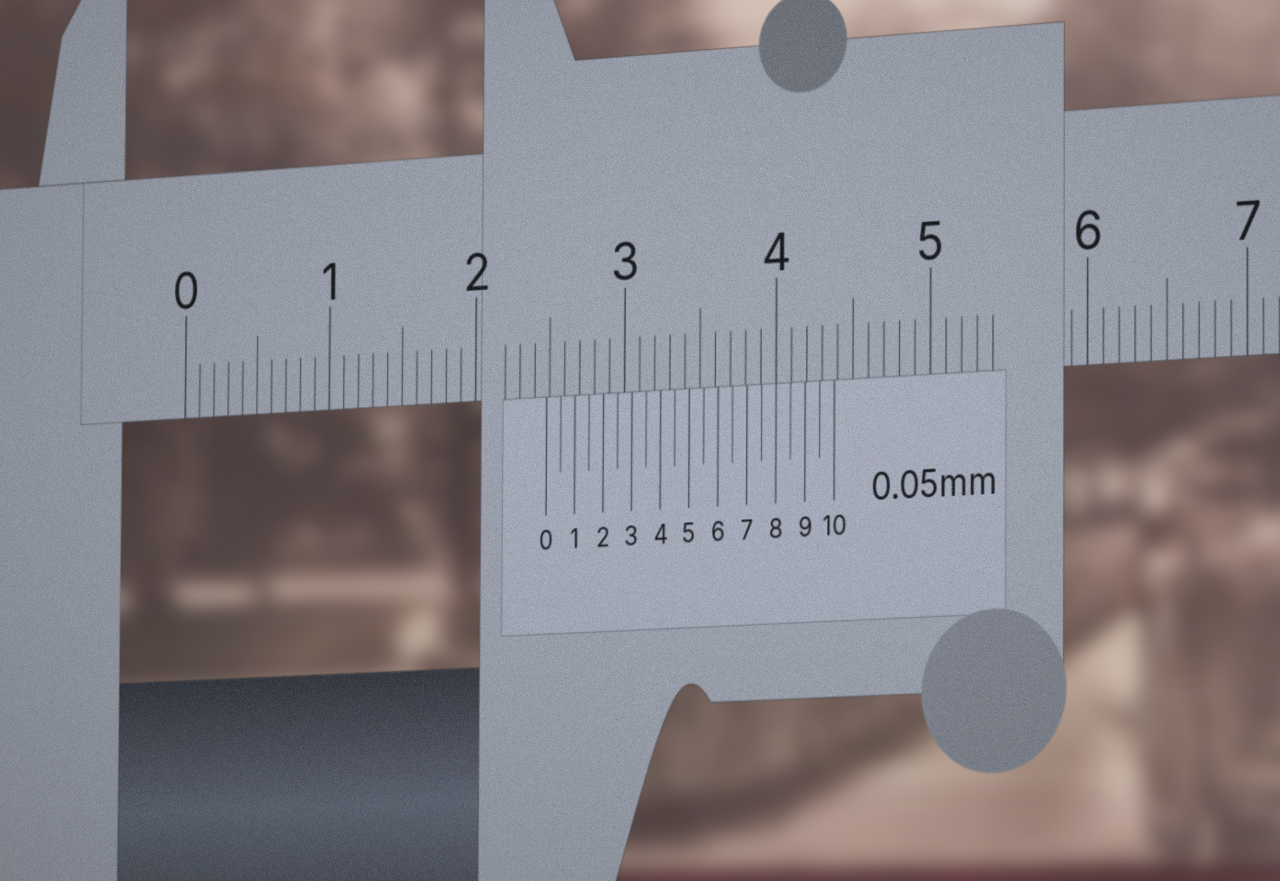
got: 24.8 mm
